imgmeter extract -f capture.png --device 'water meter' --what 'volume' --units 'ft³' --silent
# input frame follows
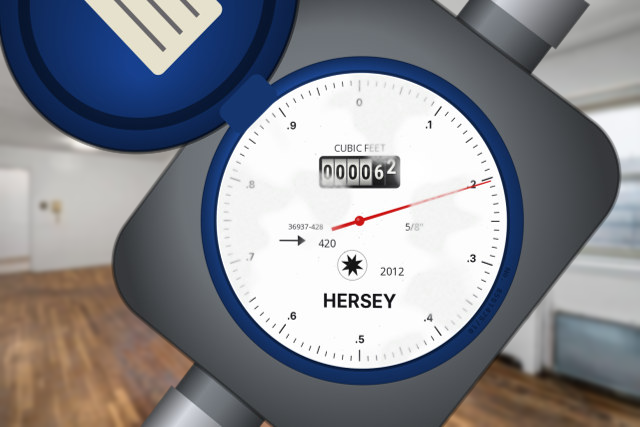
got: 62.20 ft³
